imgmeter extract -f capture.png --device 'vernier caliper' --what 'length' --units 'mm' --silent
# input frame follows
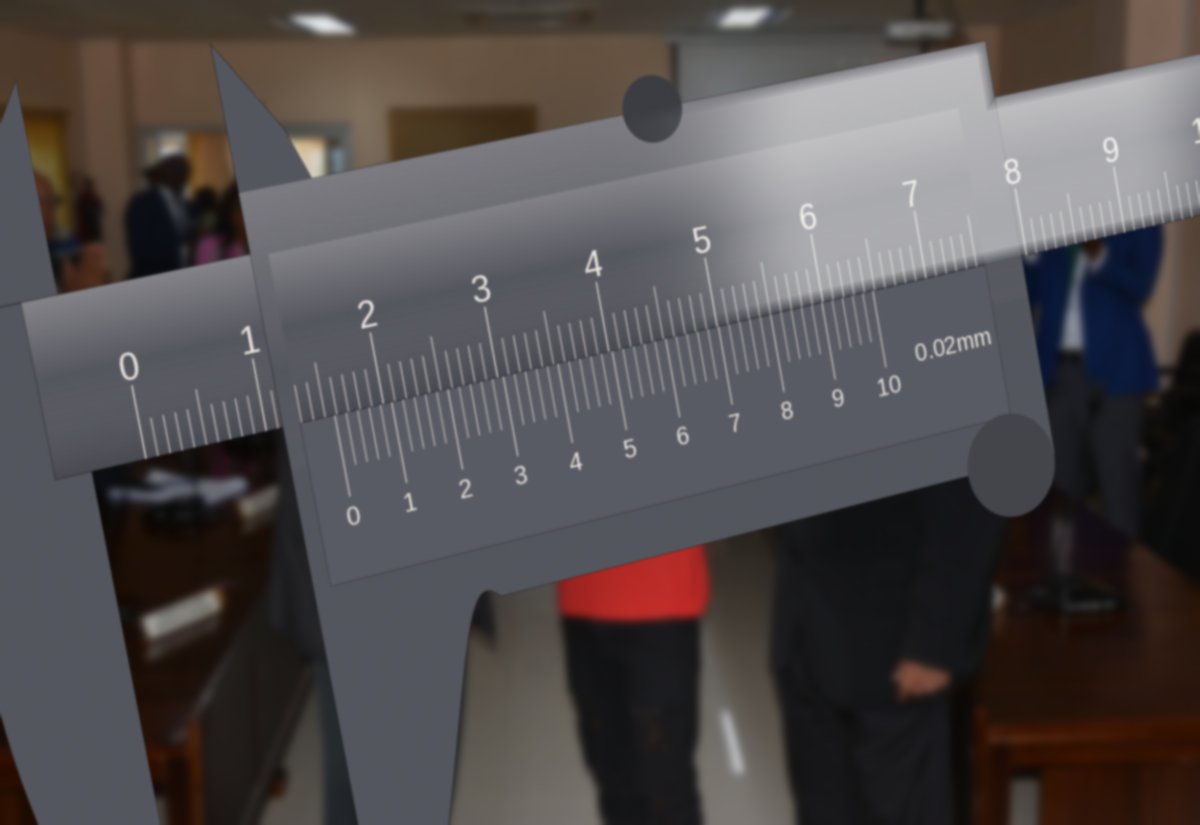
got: 15.8 mm
